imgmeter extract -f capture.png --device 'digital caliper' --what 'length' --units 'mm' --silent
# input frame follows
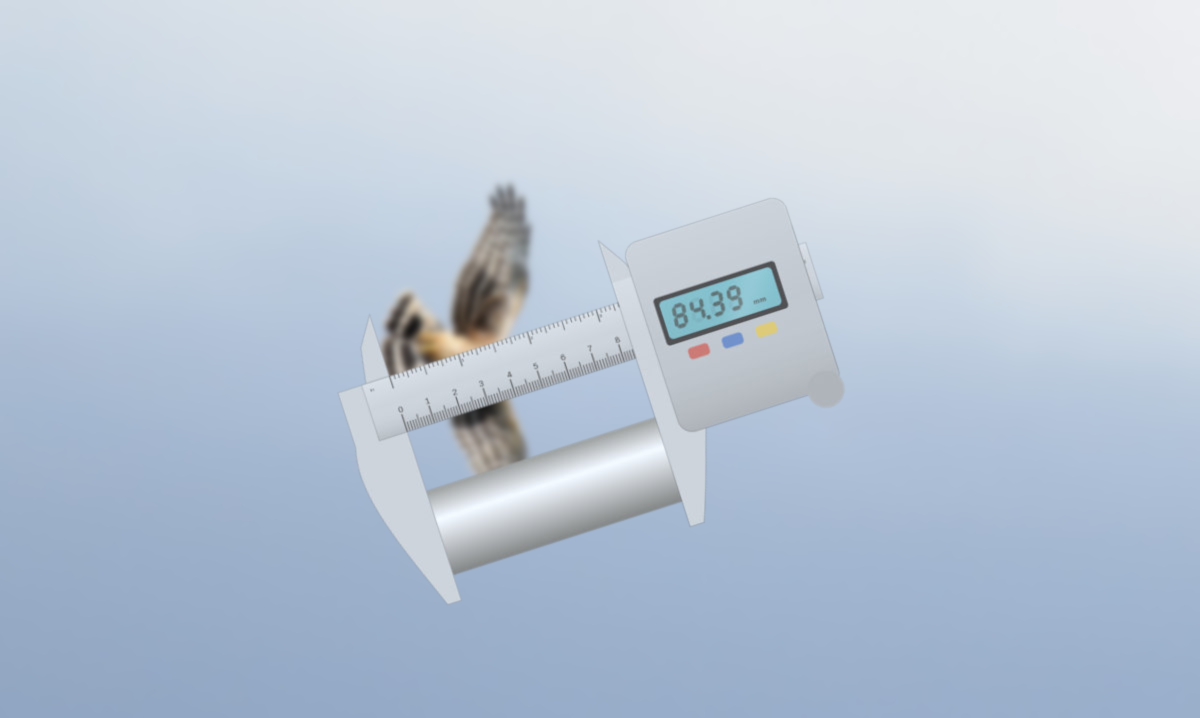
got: 84.39 mm
